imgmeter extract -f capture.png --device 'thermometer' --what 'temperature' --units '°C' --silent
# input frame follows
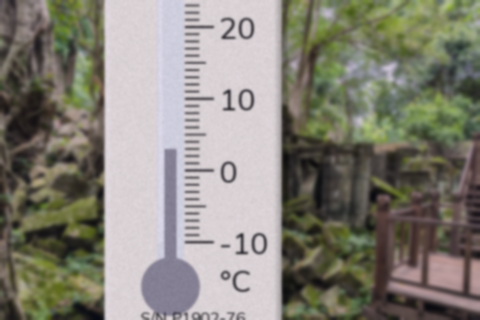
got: 3 °C
